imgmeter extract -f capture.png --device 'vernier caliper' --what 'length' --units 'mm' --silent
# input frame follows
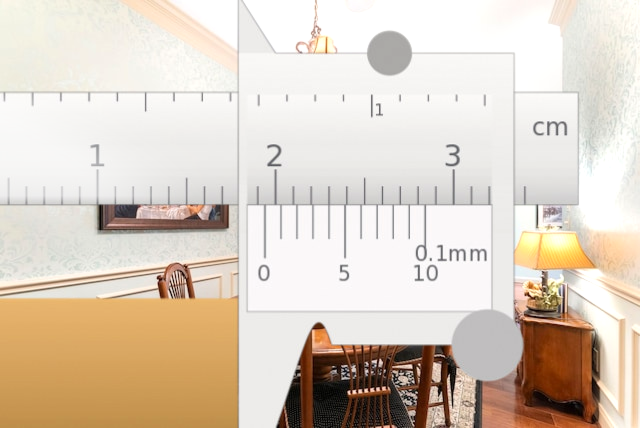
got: 19.4 mm
